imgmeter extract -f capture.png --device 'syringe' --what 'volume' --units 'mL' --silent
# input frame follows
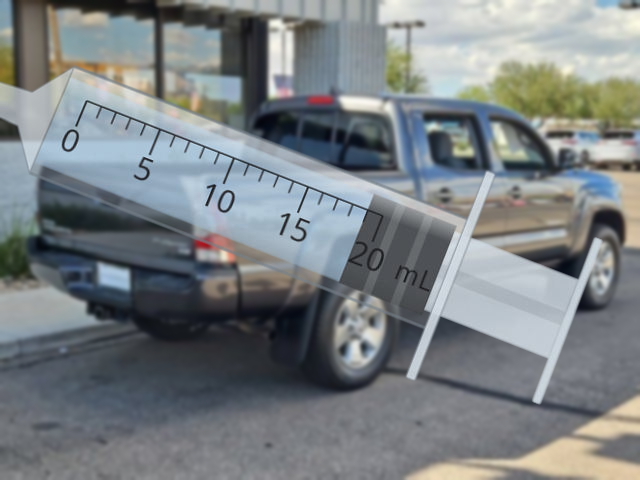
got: 19 mL
